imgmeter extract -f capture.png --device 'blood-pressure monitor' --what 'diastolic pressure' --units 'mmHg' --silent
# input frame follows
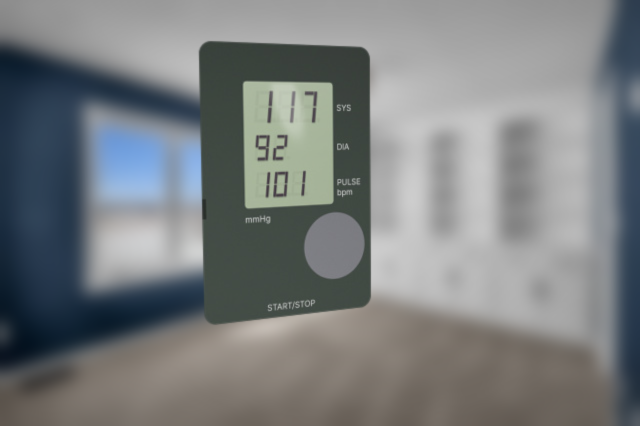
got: 92 mmHg
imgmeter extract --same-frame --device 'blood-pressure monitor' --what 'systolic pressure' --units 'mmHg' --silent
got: 117 mmHg
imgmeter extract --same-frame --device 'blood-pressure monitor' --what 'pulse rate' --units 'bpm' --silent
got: 101 bpm
